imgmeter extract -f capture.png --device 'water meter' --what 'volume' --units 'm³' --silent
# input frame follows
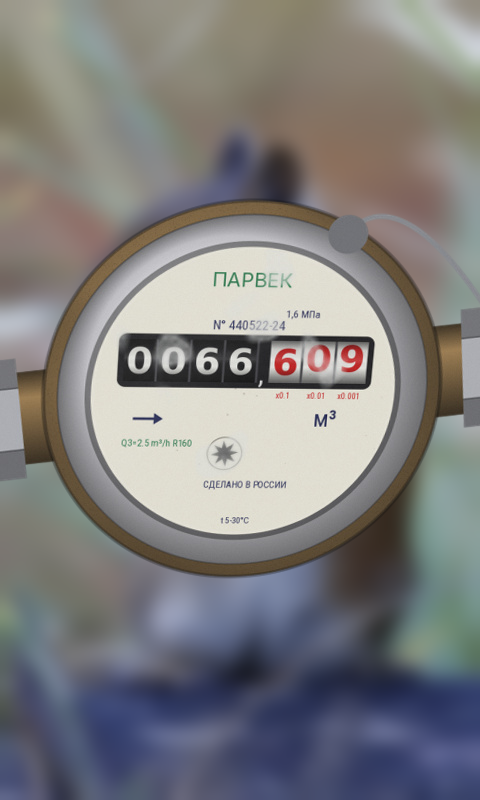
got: 66.609 m³
